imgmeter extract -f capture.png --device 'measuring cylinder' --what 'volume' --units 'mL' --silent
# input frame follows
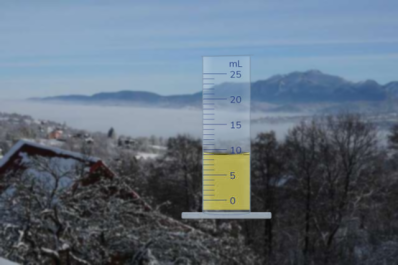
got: 9 mL
